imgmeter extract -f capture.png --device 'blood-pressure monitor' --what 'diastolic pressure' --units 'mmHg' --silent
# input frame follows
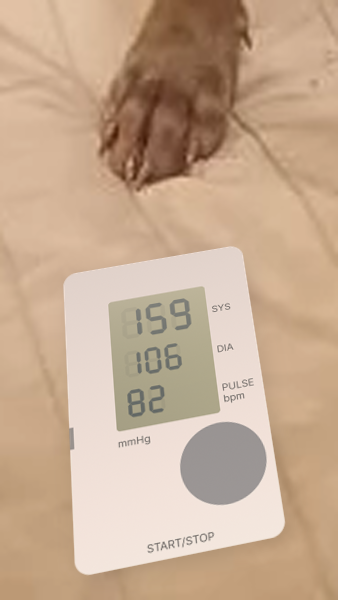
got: 106 mmHg
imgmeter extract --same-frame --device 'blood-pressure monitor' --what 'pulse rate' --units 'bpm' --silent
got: 82 bpm
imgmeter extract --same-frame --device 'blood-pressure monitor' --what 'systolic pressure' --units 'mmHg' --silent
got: 159 mmHg
